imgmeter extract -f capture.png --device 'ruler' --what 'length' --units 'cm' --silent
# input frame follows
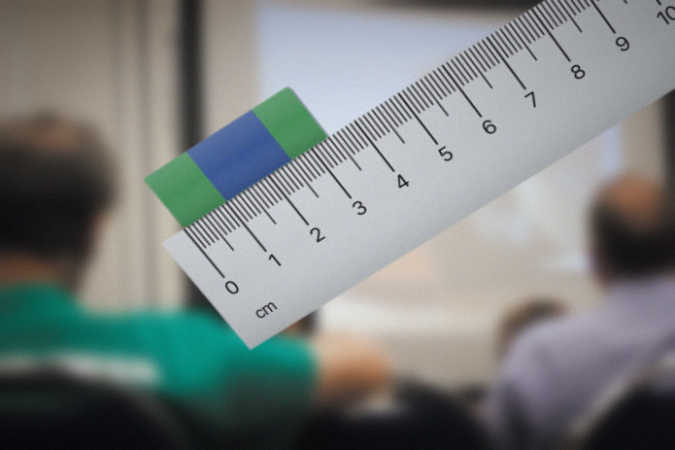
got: 3.4 cm
